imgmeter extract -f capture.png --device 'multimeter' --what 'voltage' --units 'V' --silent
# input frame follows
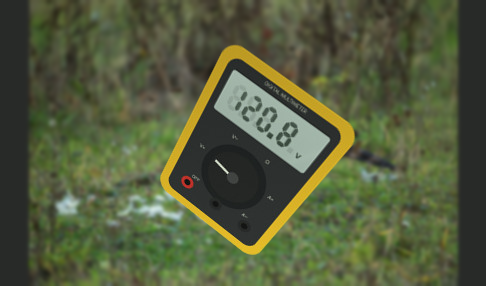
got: 120.8 V
